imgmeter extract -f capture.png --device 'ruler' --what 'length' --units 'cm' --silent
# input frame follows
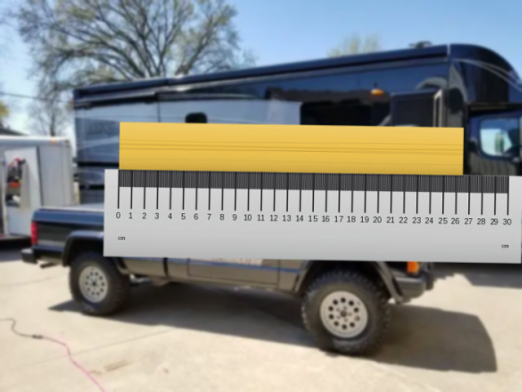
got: 26.5 cm
